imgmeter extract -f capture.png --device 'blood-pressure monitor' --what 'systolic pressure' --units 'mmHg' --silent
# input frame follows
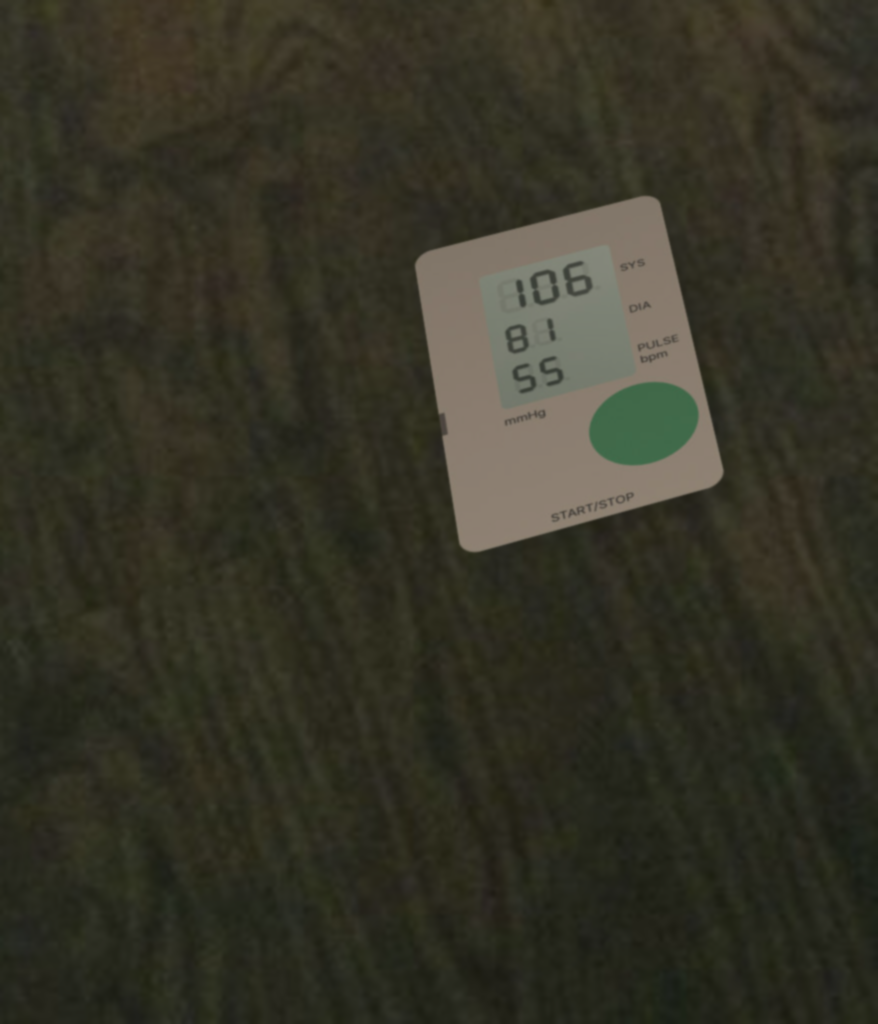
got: 106 mmHg
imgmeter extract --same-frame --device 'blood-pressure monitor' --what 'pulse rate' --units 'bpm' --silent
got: 55 bpm
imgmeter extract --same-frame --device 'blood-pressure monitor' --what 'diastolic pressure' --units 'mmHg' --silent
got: 81 mmHg
